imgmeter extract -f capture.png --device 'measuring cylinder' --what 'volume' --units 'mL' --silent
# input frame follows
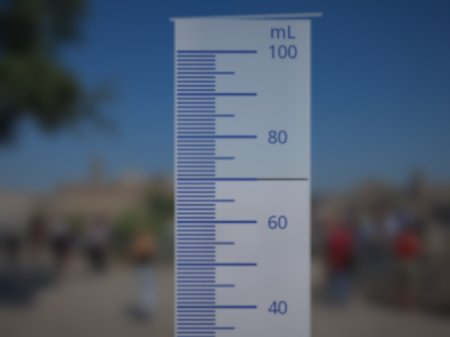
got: 70 mL
